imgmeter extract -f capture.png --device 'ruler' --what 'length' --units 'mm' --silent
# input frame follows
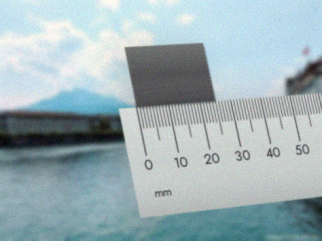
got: 25 mm
